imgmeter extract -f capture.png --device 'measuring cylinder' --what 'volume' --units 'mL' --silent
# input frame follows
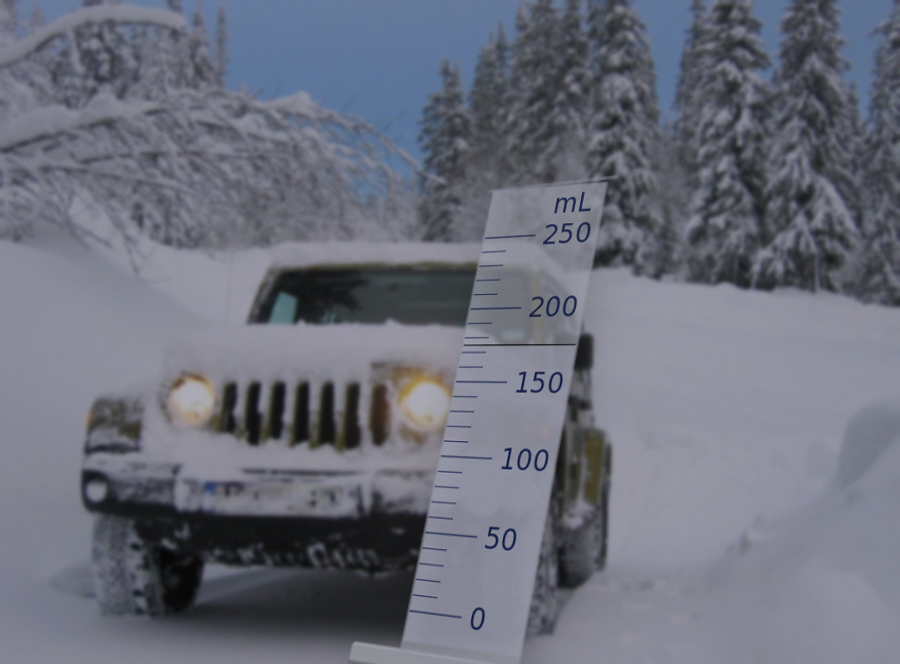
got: 175 mL
